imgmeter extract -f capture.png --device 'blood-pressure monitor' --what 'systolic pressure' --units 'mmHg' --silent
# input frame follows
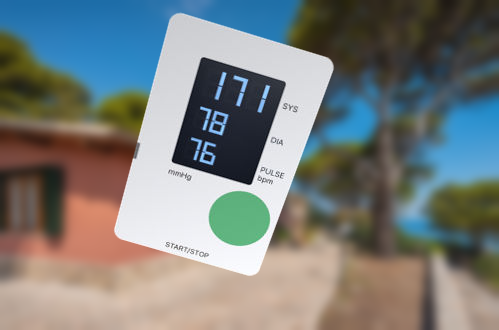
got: 171 mmHg
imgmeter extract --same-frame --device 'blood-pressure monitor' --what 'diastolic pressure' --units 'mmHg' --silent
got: 78 mmHg
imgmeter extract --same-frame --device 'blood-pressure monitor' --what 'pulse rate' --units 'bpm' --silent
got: 76 bpm
